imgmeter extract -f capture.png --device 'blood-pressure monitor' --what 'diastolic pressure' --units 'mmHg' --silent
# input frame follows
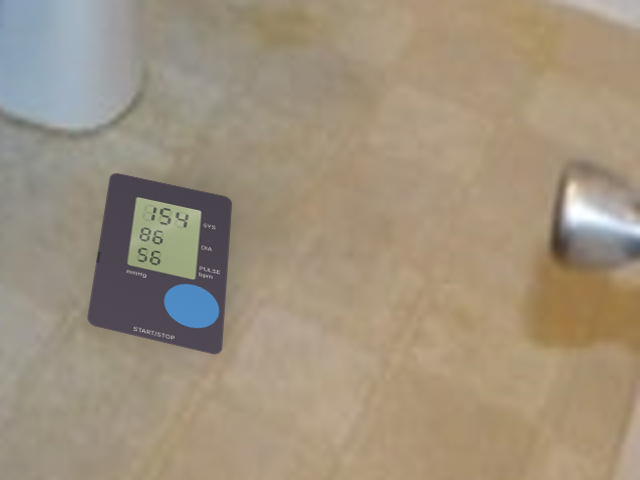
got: 86 mmHg
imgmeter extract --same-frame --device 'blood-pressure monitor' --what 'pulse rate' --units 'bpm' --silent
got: 56 bpm
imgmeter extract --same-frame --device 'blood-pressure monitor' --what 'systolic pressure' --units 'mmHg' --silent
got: 154 mmHg
